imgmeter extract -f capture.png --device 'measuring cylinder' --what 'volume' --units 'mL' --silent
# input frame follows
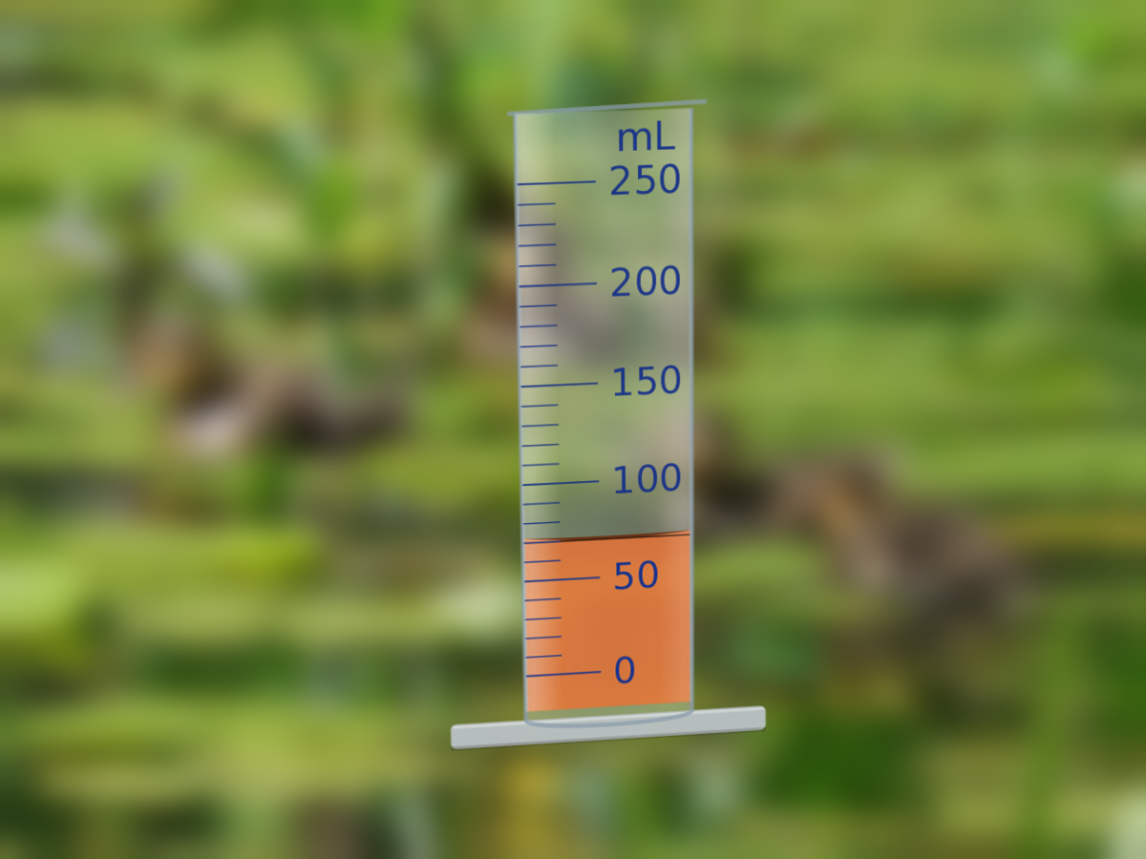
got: 70 mL
